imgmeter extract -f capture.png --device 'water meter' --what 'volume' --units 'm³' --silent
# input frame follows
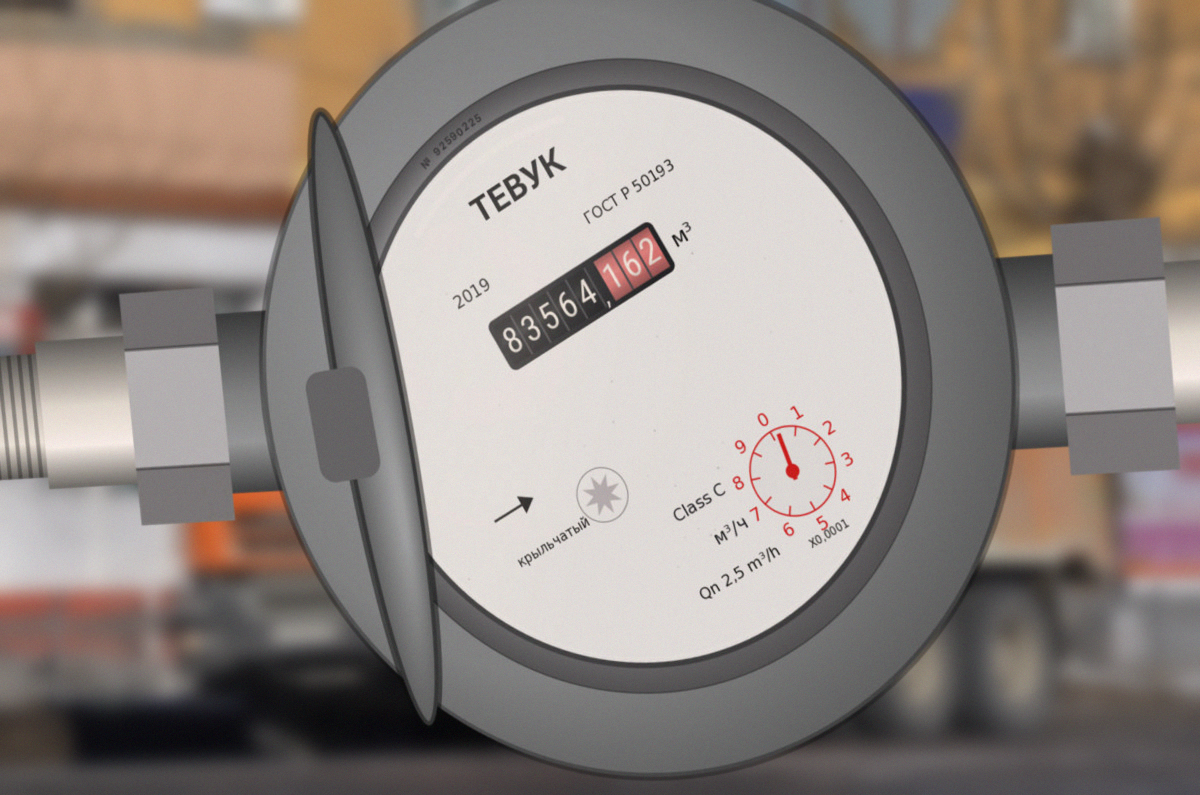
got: 83564.1620 m³
